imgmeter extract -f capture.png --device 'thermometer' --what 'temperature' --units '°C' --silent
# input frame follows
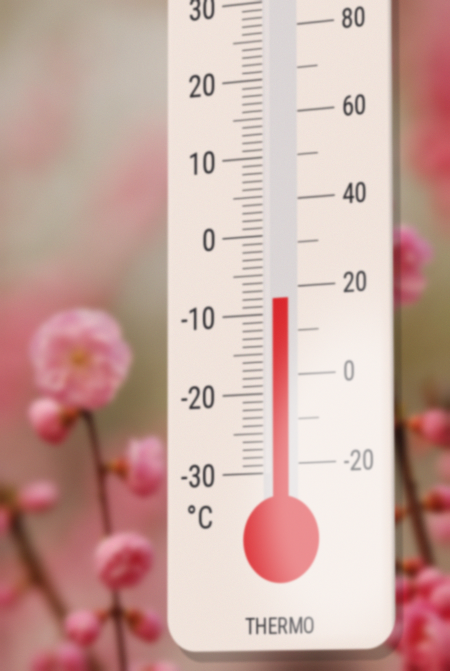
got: -8 °C
